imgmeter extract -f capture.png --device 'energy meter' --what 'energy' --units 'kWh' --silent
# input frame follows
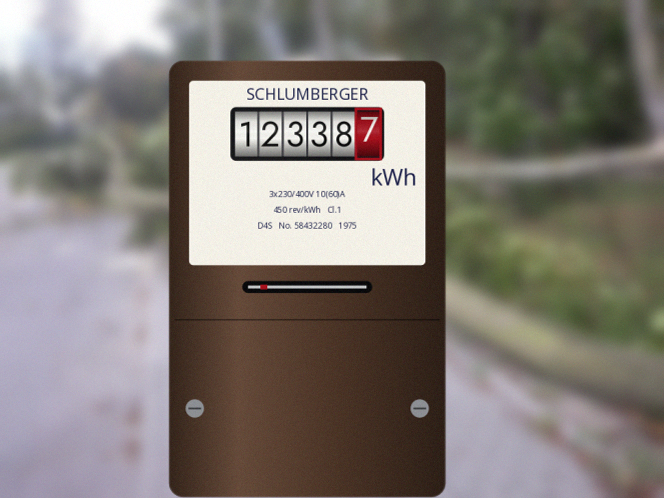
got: 12338.7 kWh
